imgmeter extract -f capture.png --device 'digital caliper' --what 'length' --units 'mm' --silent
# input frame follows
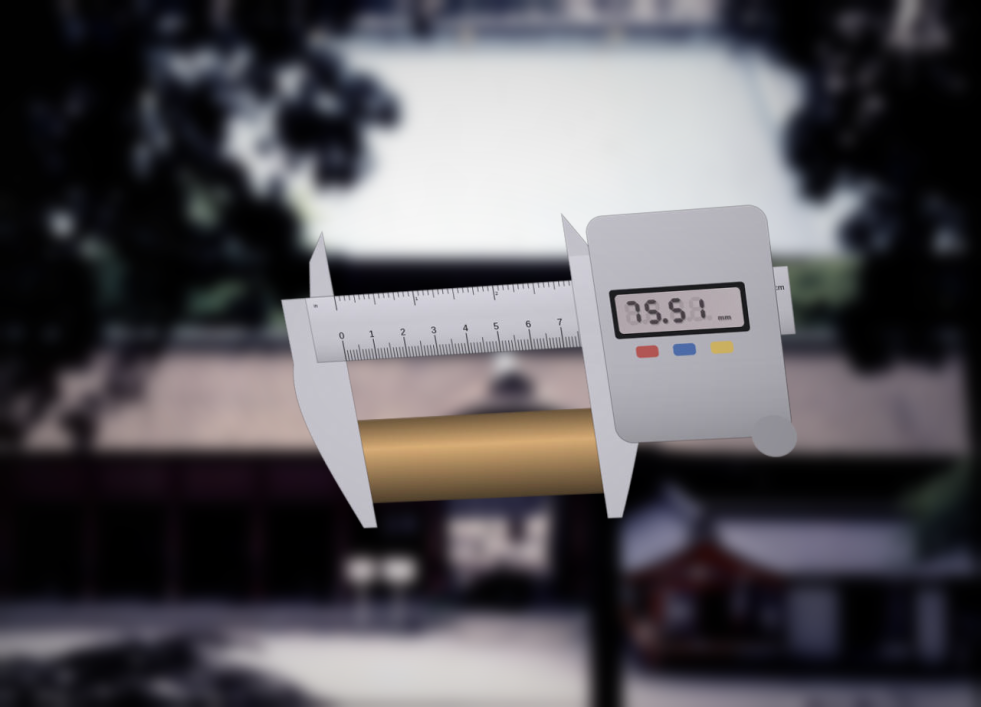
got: 75.51 mm
